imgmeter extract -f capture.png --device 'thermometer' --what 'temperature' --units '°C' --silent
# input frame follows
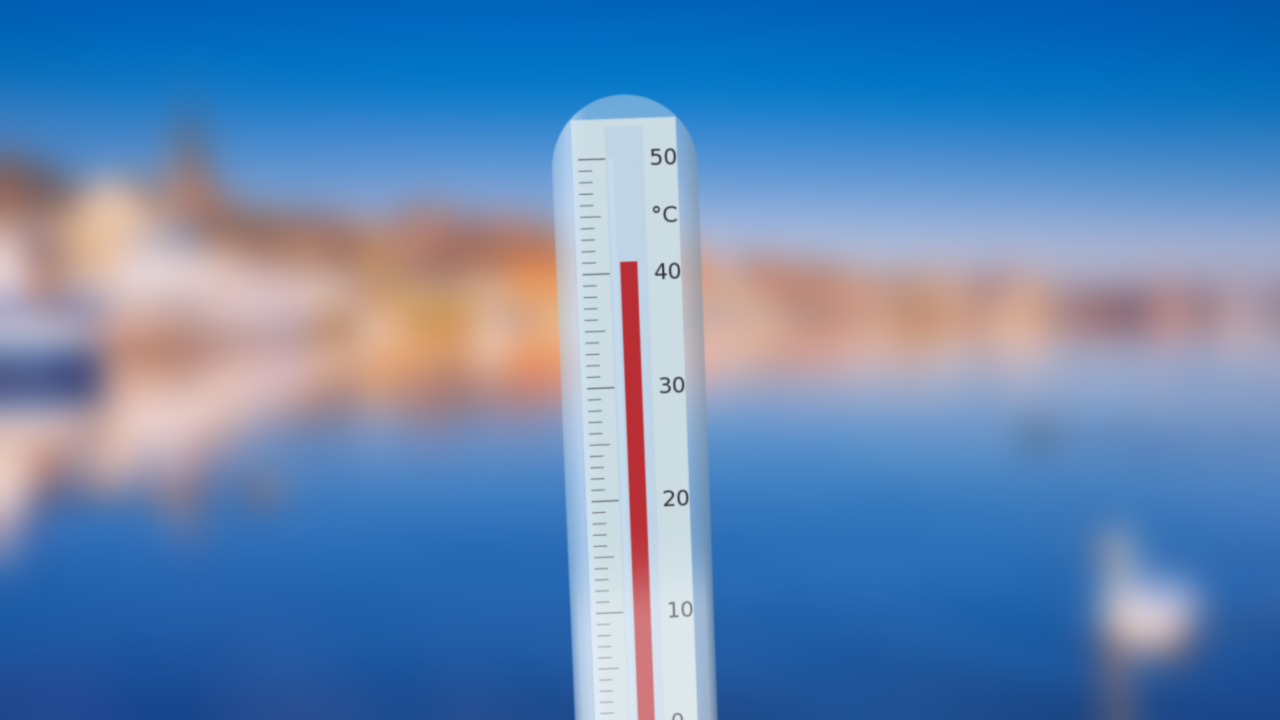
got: 41 °C
